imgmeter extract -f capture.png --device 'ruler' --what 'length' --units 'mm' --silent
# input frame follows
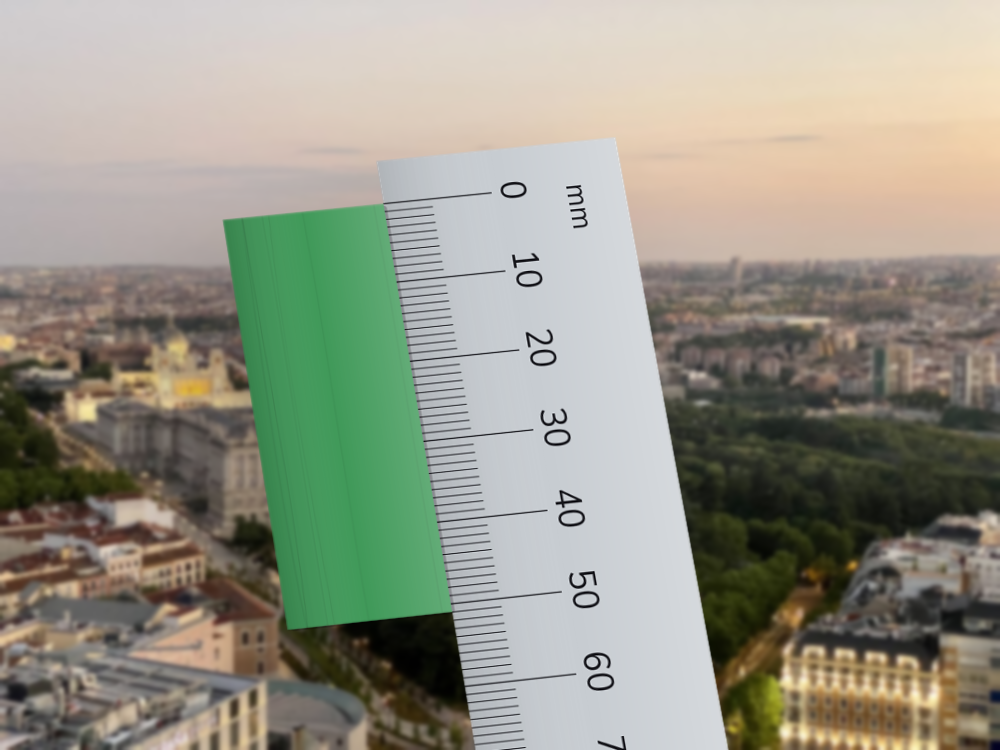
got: 51 mm
